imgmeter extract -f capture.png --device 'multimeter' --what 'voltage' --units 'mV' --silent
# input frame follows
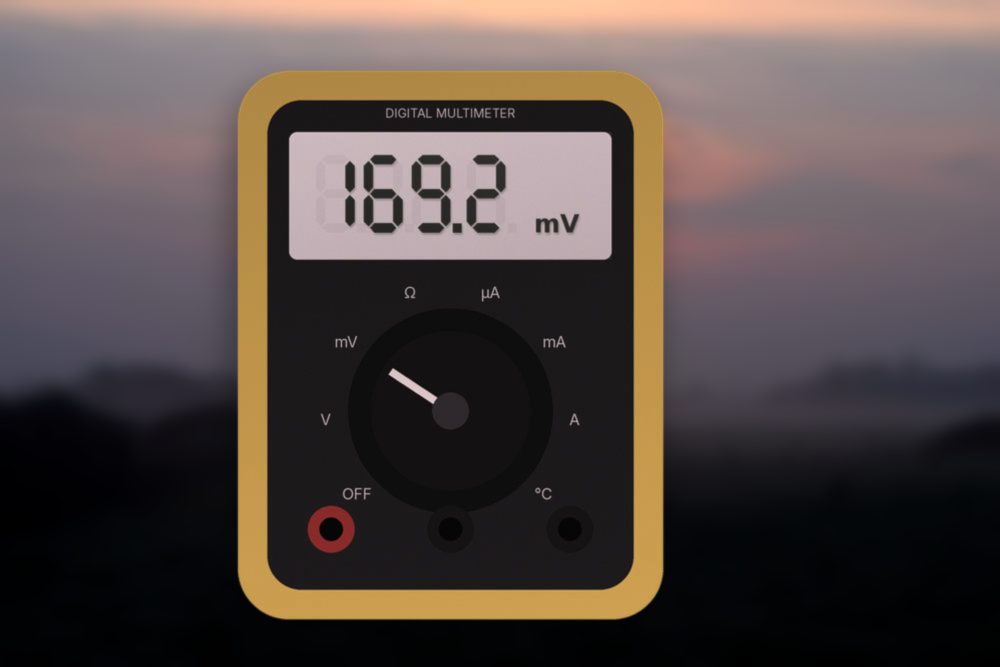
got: 169.2 mV
